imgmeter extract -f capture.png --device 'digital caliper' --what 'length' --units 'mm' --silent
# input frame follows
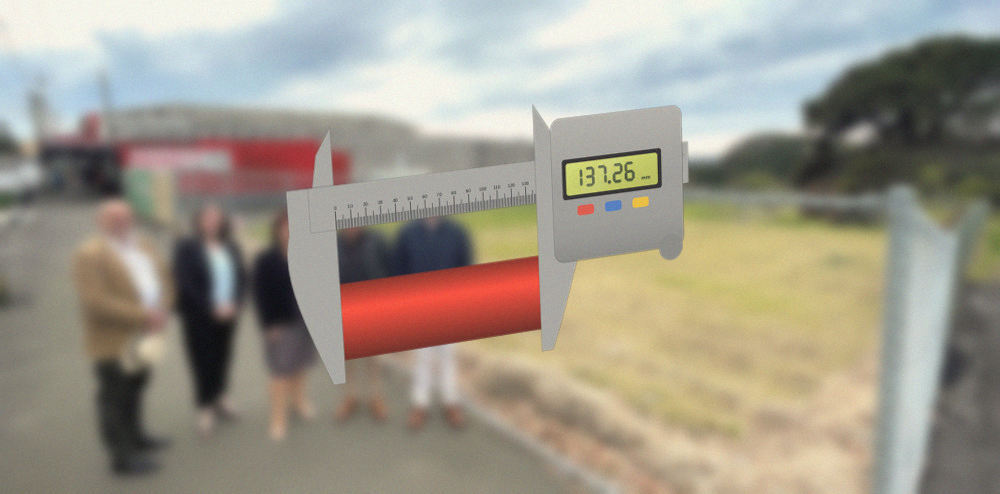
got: 137.26 mm
